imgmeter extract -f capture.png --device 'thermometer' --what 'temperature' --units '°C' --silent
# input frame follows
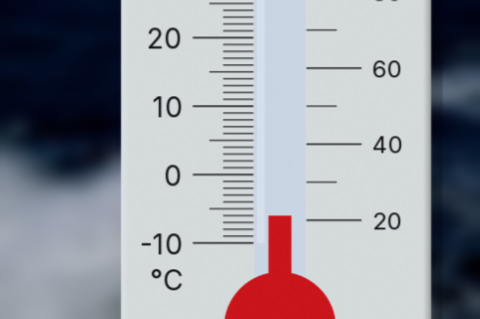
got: -6 °C
